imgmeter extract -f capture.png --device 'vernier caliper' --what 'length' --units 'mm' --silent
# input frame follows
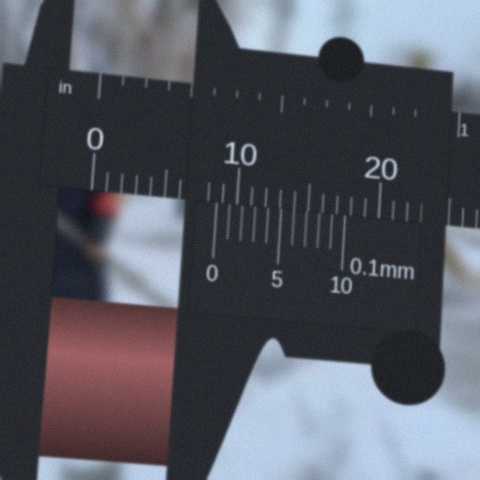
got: 8.6 mm
